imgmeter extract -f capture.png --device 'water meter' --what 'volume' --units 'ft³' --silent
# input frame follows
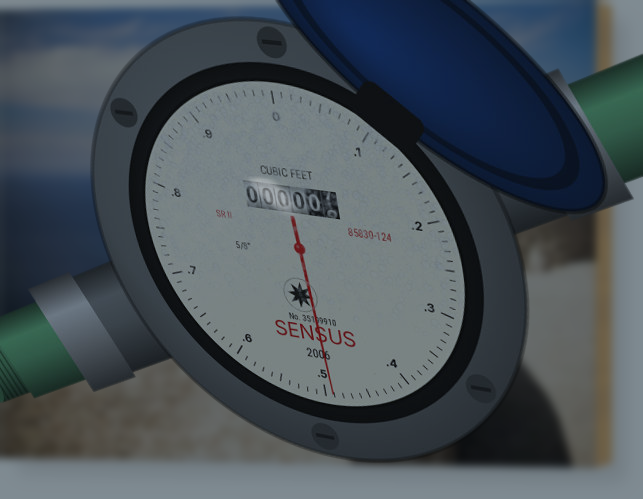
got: 7.49 ft³
